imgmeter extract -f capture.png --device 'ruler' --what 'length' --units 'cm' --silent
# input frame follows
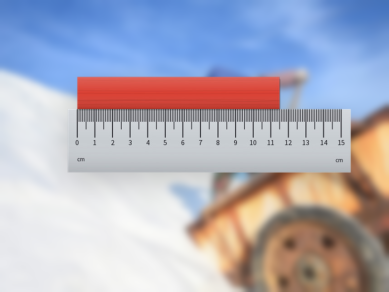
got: 11.5 cm
